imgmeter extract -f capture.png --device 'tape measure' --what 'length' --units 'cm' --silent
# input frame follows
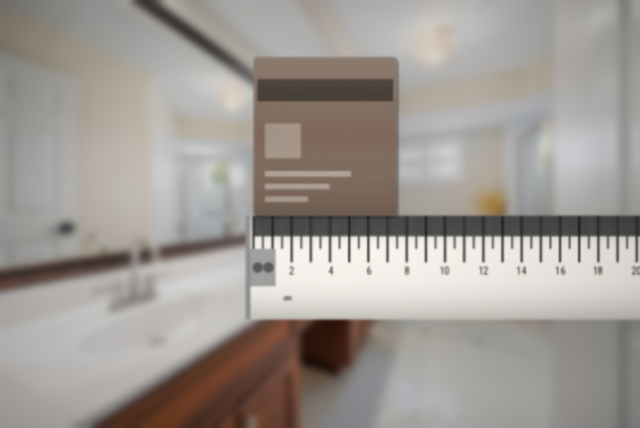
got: 7.5 cm
